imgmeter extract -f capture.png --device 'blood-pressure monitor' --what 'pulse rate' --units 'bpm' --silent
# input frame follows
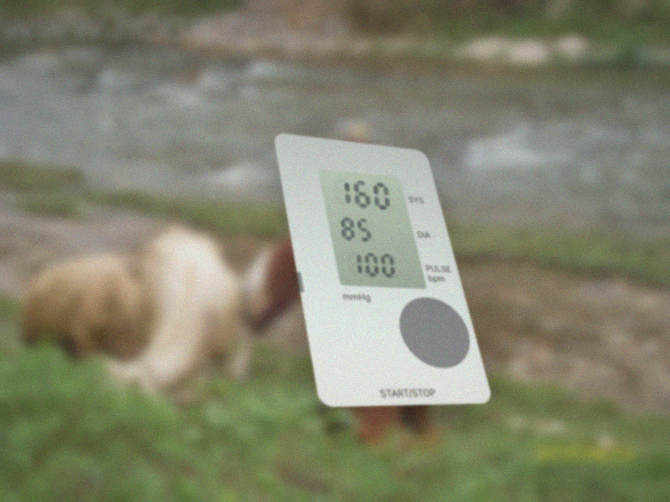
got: 100 bpm
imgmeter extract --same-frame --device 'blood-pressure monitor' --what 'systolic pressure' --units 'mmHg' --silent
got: 160 mmHg
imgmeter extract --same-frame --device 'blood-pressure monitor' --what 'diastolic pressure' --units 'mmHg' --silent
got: 85 mmHg
